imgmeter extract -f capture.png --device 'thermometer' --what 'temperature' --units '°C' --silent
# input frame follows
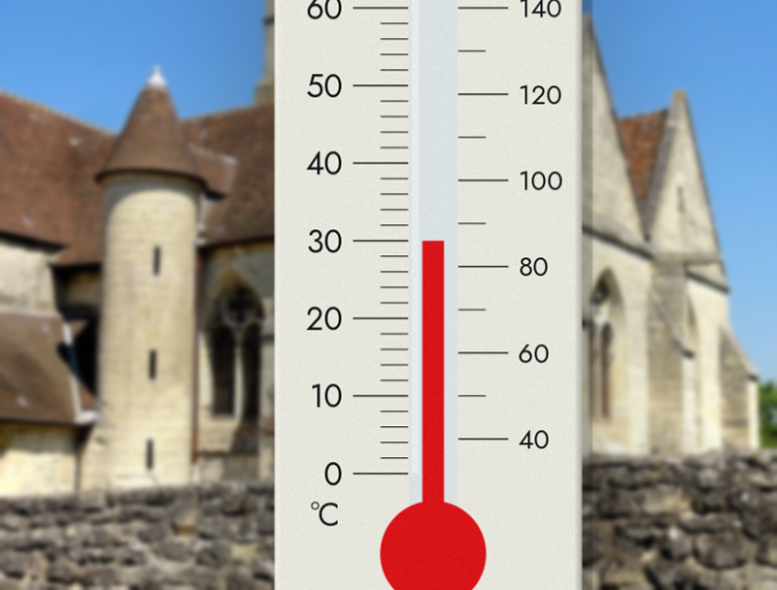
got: 30 °C
